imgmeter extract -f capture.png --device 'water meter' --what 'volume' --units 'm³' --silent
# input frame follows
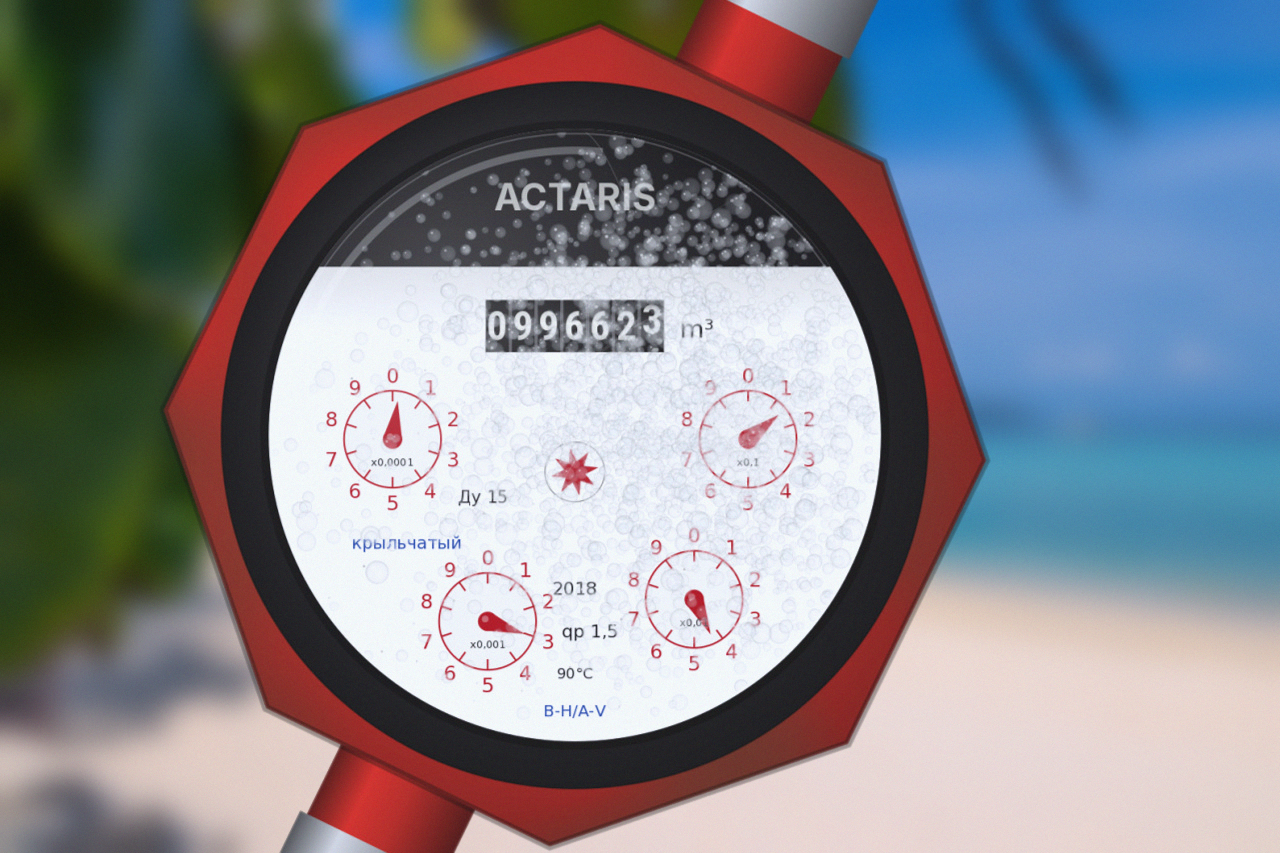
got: 996623.1430 m³
